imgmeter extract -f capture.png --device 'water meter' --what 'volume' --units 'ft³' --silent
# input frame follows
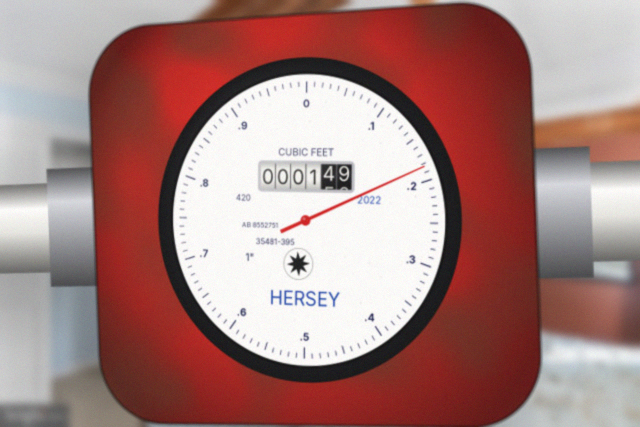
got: 149.18 ft³
